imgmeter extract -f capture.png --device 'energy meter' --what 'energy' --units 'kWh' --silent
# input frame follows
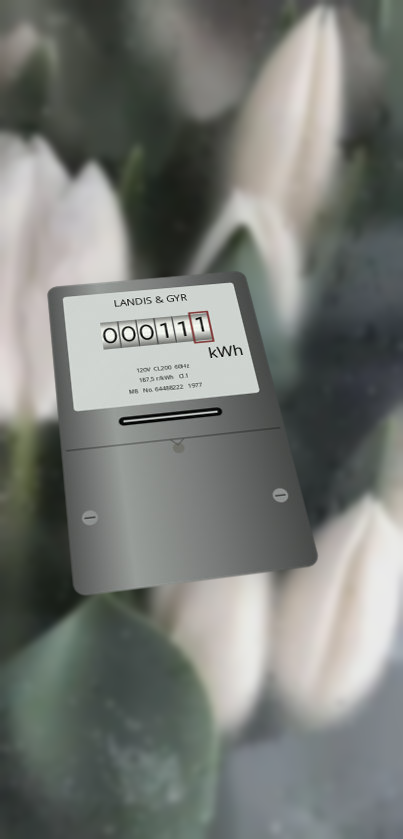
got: 11.1 kWh
